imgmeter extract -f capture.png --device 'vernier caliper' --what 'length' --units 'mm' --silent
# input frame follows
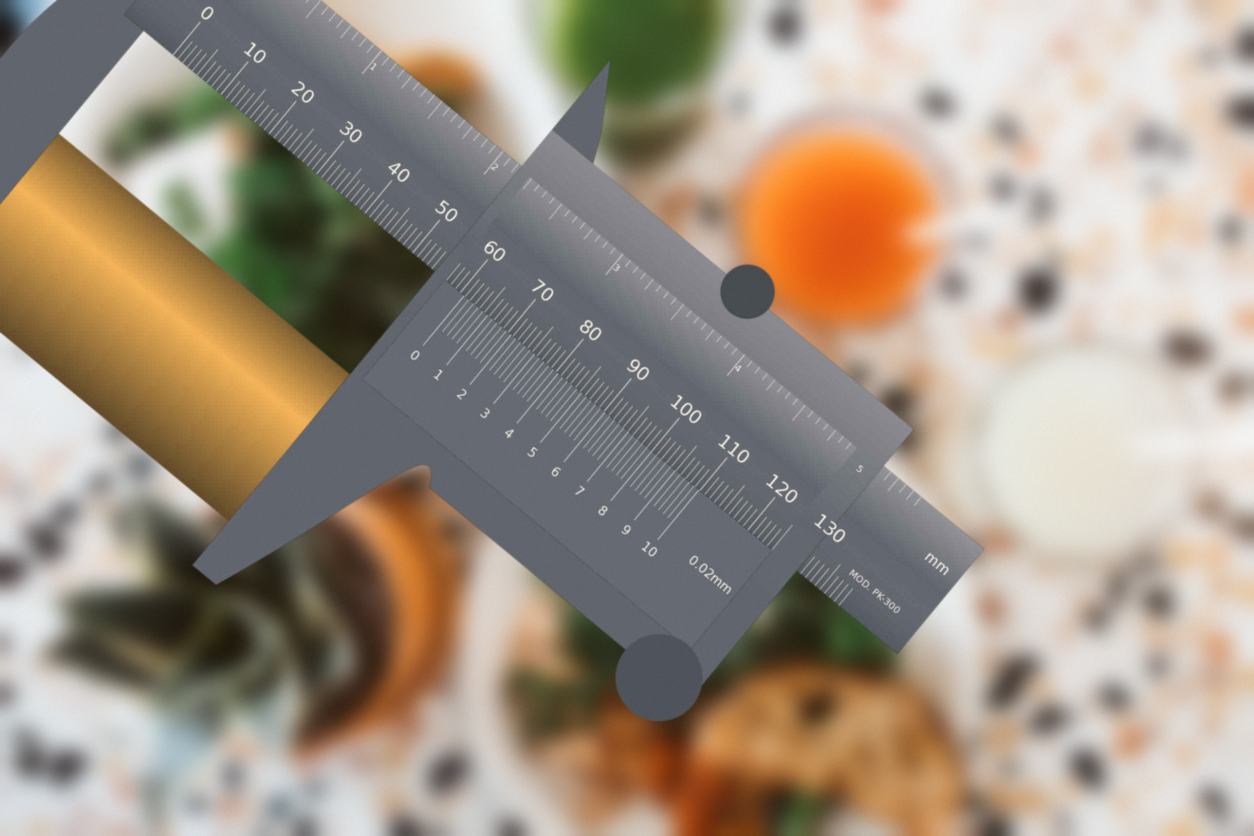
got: 60.8 mm
